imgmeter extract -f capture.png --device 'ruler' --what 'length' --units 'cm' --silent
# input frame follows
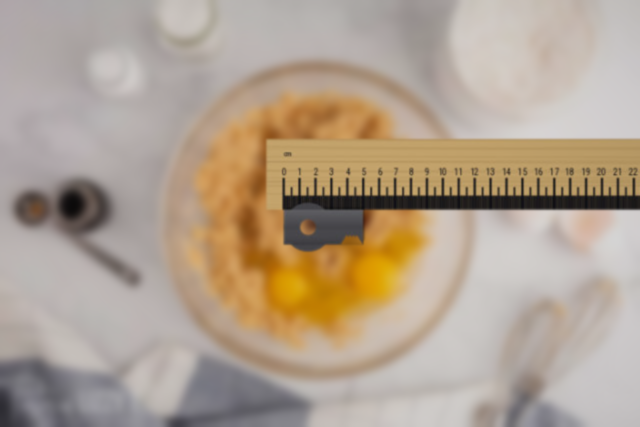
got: 5 cm
